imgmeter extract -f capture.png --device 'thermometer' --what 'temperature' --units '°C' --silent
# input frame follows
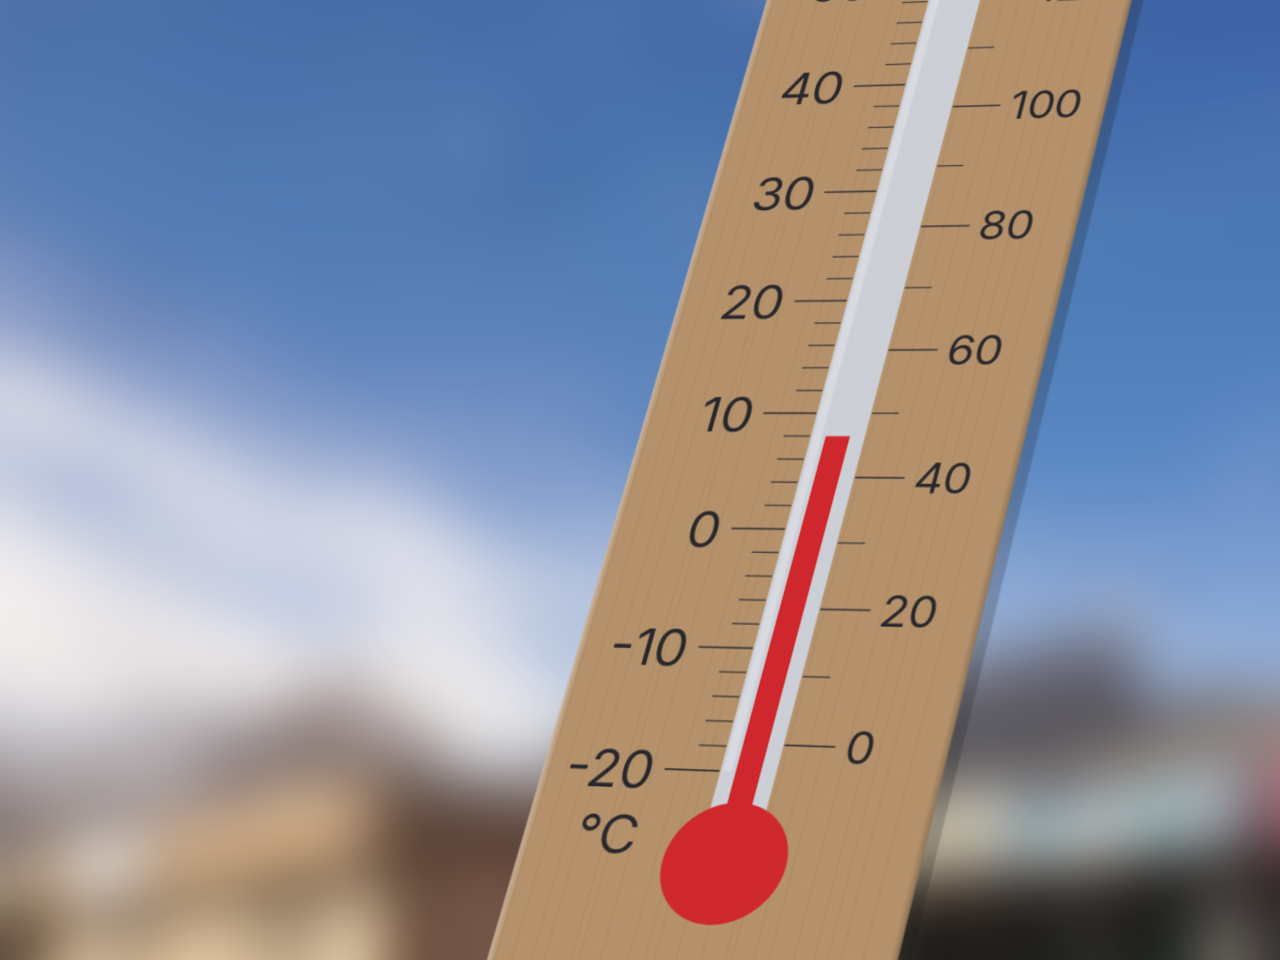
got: 8 °C
